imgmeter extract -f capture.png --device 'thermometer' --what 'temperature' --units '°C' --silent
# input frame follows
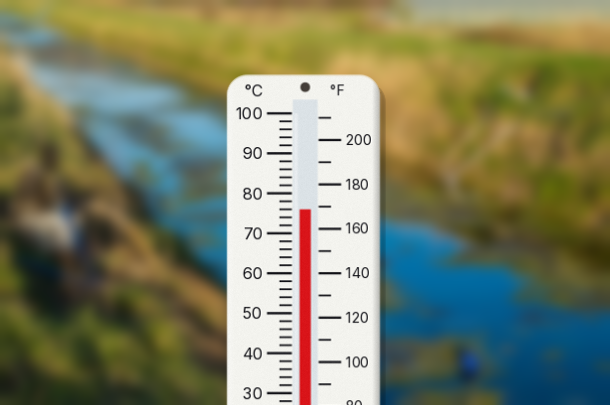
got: 76 °C
